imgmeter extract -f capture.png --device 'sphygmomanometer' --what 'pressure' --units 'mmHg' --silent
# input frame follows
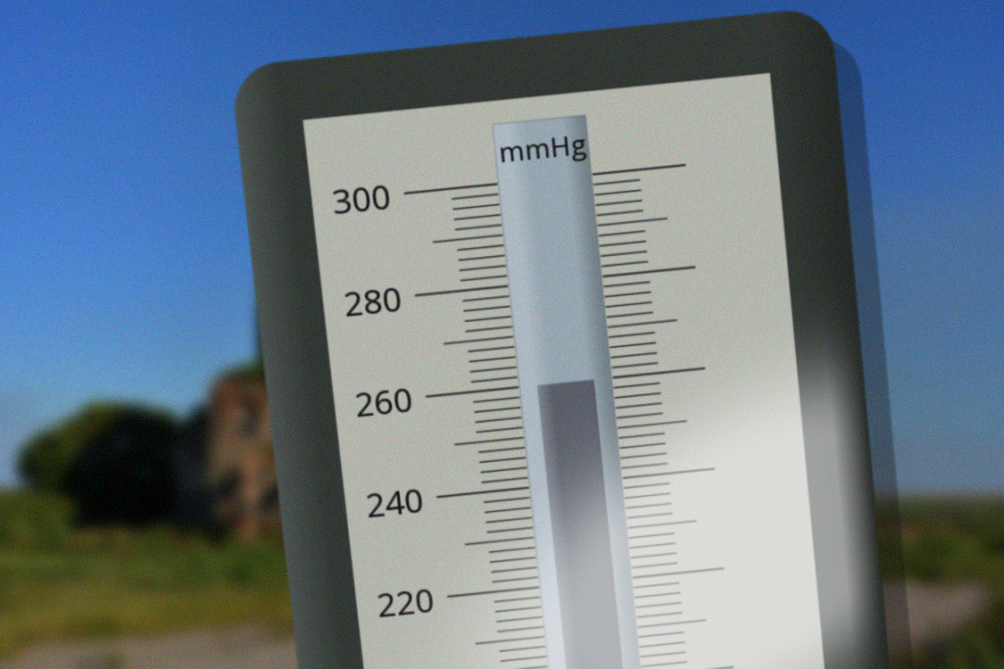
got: 260 mmHg
